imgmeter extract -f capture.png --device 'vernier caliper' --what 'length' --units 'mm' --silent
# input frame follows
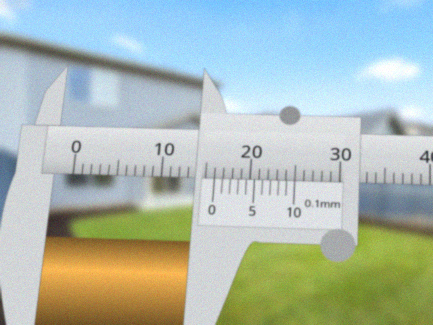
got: 16.0 mm
